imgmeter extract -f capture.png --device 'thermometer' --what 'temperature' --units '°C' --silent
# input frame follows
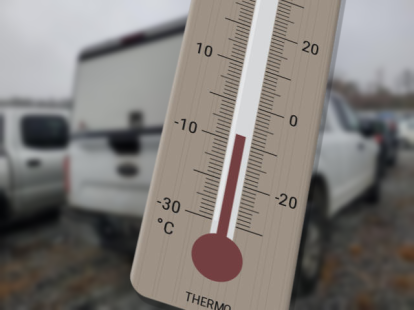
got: -8 °C
